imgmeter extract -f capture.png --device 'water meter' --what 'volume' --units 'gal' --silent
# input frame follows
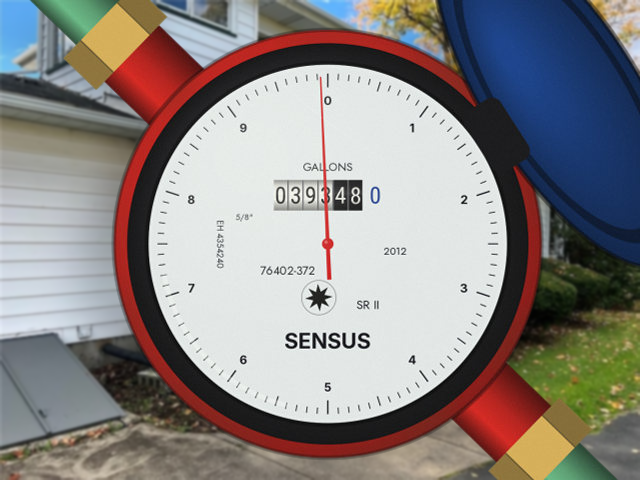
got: 393479.9 gal
